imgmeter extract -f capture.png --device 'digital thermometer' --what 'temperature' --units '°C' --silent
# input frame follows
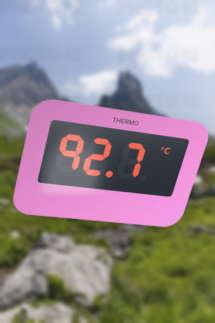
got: 92.7 °C
